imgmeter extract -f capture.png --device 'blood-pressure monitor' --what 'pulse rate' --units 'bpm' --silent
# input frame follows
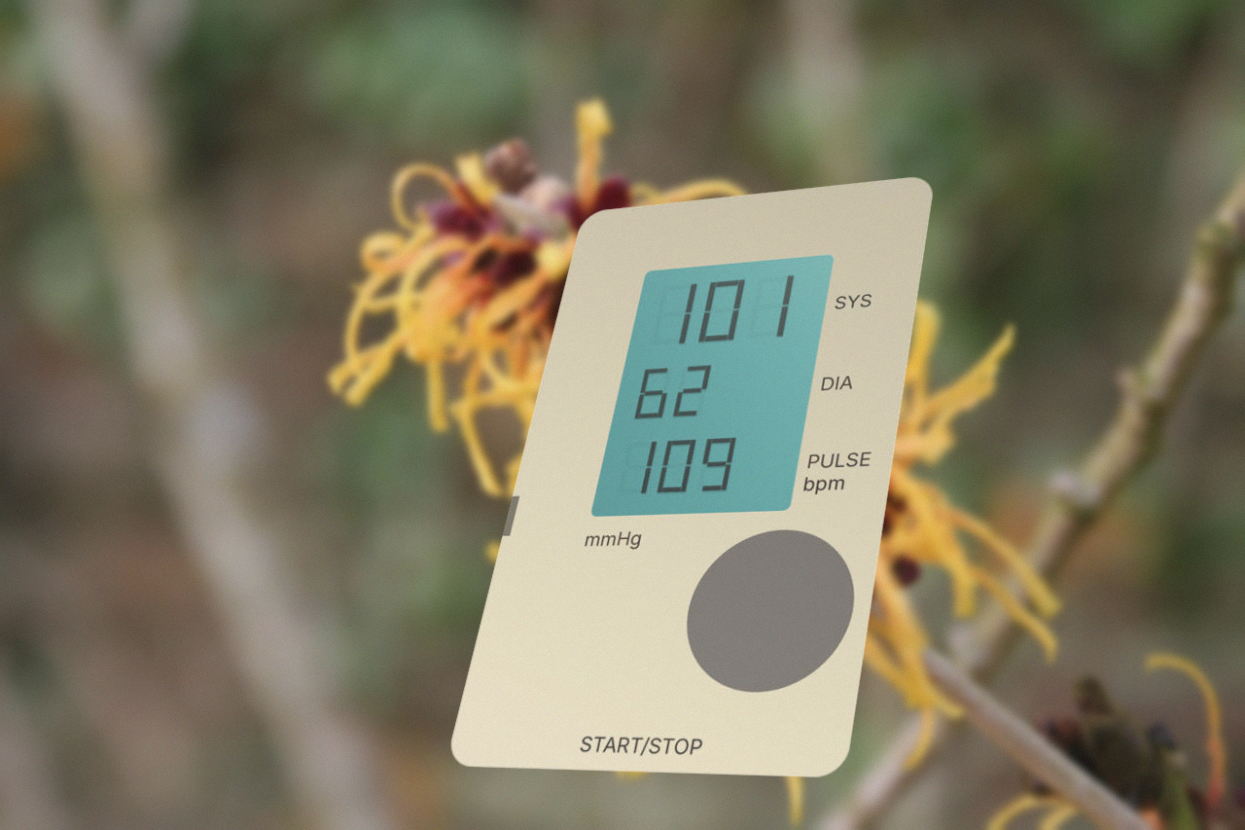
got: 109 bpm
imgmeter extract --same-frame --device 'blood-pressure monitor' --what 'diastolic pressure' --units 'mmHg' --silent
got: 62 mmHg
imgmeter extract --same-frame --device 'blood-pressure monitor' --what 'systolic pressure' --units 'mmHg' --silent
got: 101 mmHg
